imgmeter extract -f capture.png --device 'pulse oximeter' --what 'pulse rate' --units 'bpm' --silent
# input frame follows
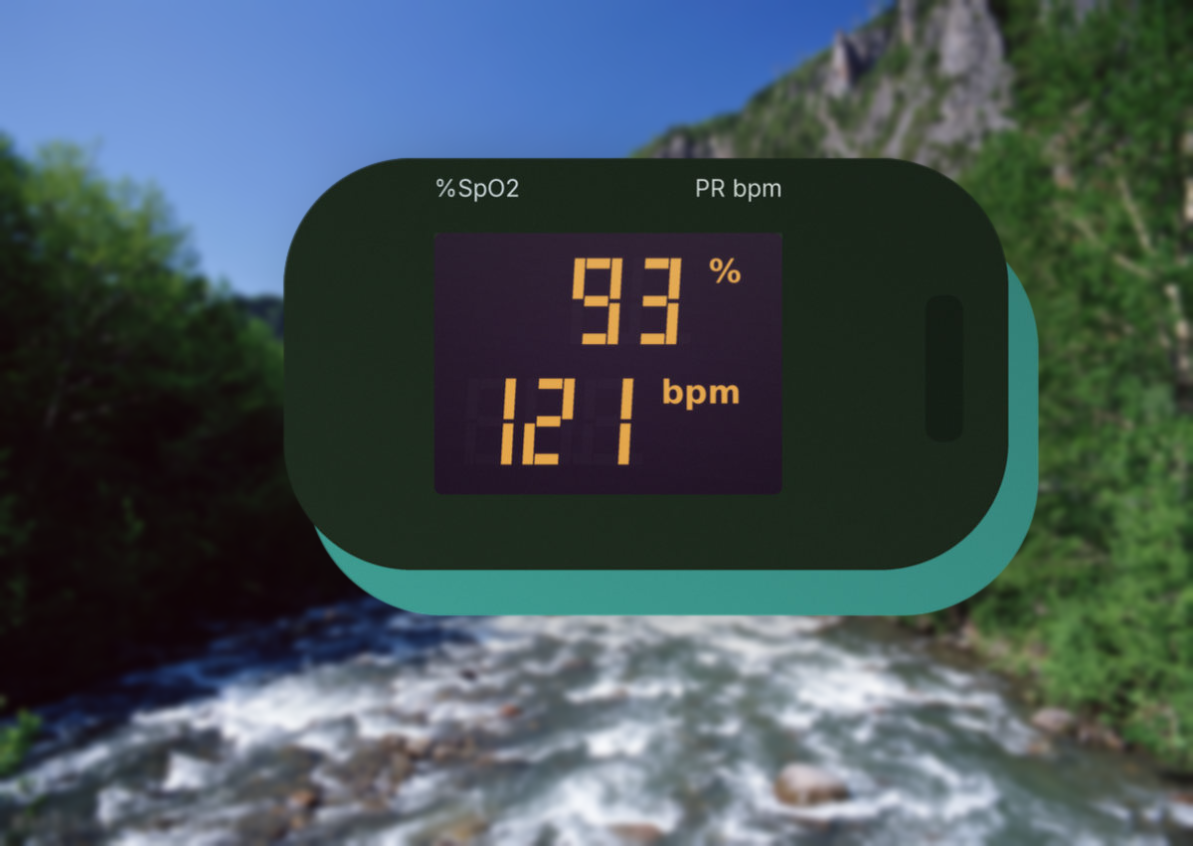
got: 121 bpm
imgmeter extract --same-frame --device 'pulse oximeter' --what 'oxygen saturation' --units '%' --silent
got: 93 %
